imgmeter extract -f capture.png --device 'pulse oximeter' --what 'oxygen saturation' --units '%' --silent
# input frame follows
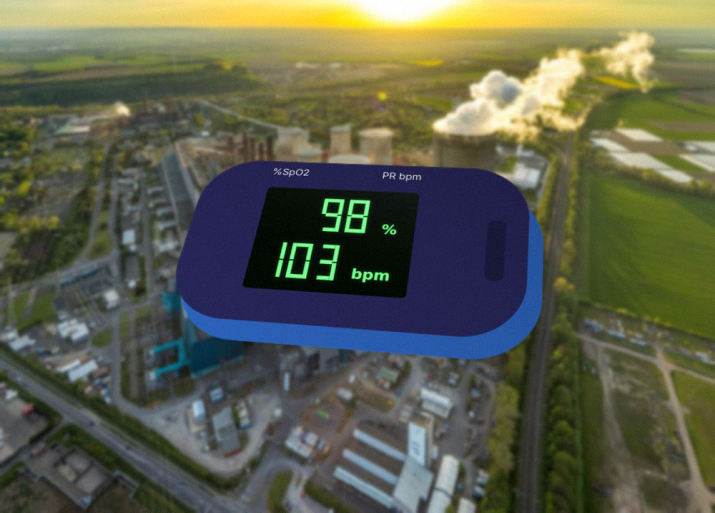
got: 98 %
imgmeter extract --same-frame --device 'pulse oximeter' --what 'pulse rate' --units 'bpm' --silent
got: 103 bpm
